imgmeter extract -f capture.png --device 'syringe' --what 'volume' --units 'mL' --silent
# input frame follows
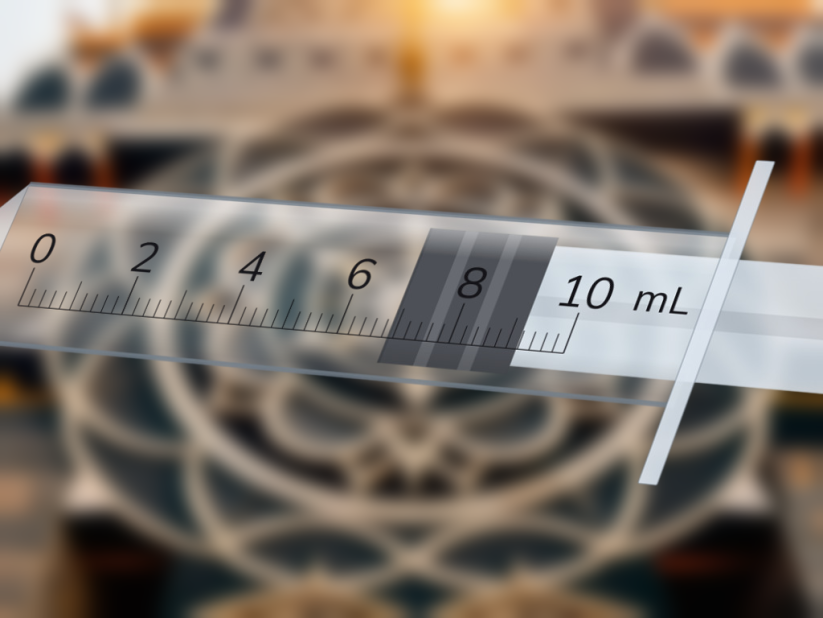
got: 6.9 mL
